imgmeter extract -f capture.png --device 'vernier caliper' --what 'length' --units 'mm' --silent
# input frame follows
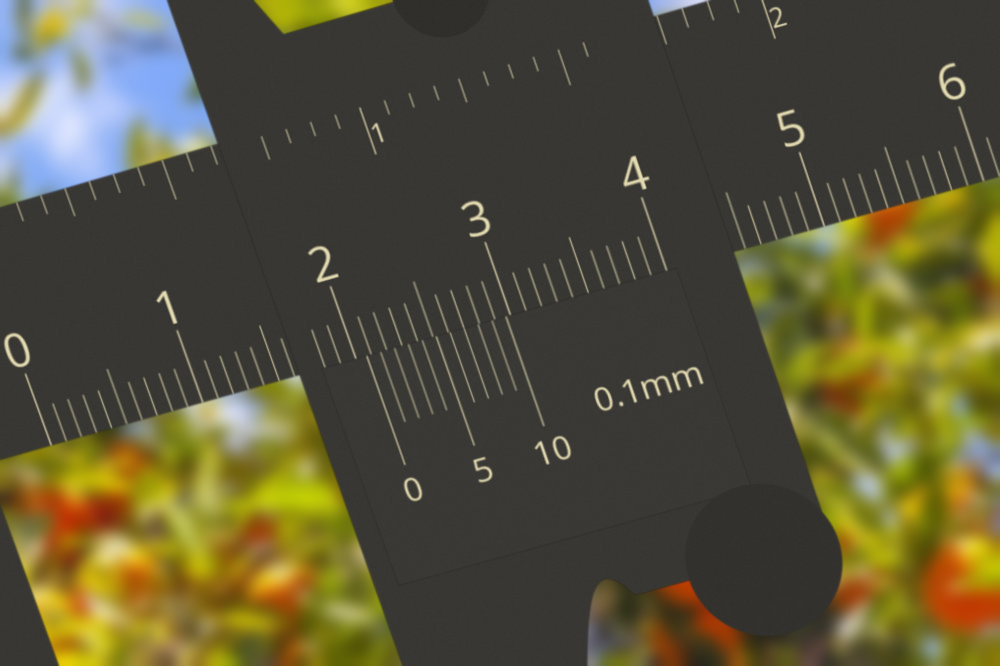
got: 20.7 mm
